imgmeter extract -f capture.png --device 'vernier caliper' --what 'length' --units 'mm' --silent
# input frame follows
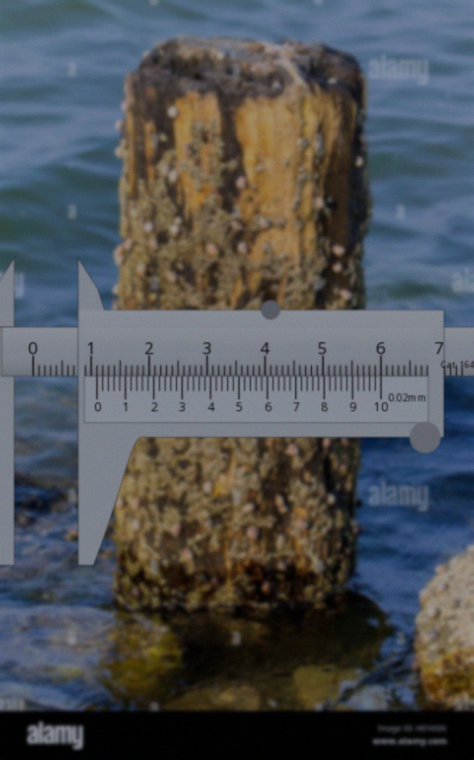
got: 11.0 mm
